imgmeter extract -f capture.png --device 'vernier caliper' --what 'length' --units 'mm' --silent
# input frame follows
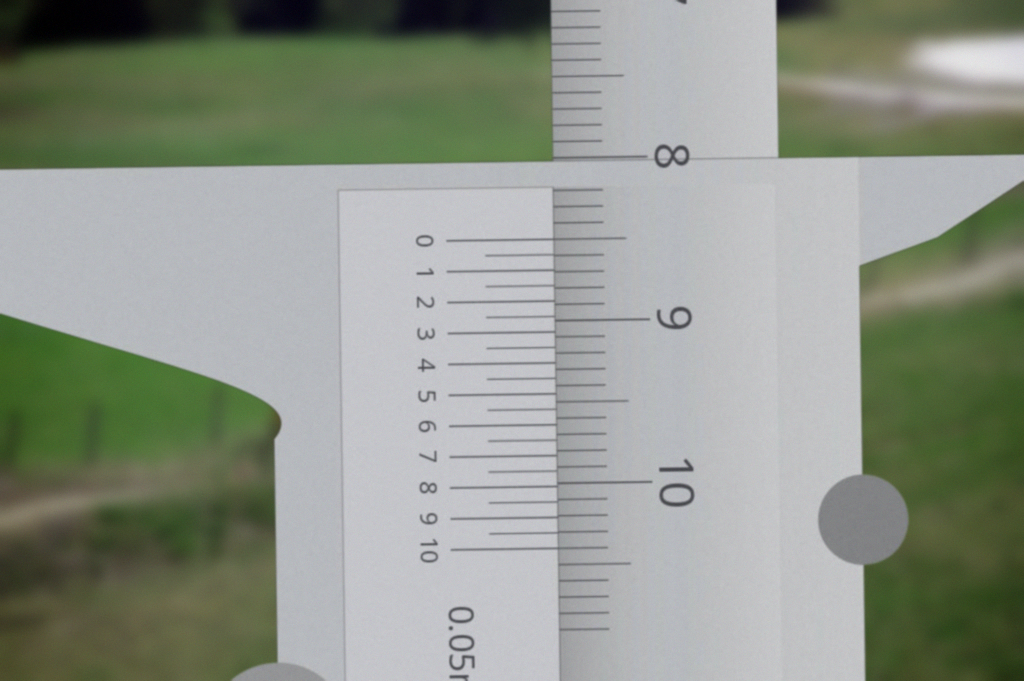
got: 85.0 mm
